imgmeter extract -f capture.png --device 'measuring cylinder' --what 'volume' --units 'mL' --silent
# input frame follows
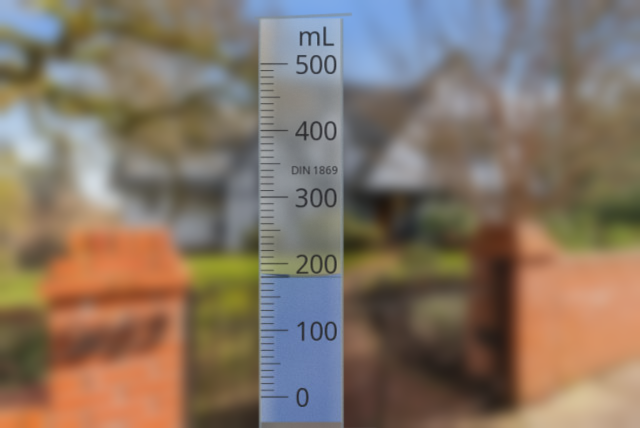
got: 180 mL
